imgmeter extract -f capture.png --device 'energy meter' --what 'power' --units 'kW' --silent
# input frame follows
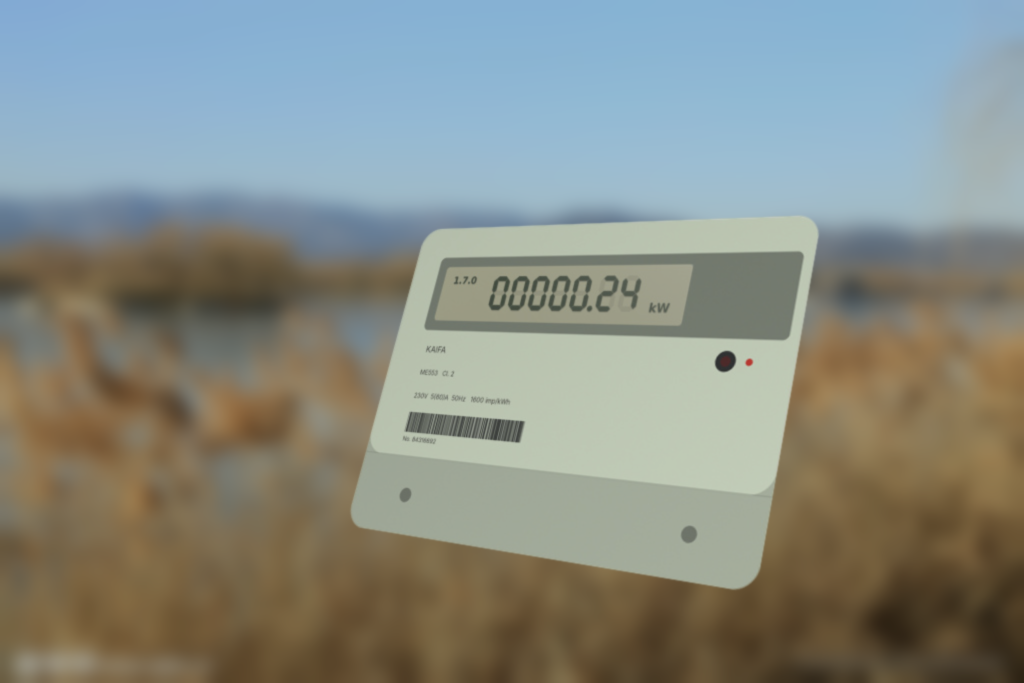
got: 0.24 kW
